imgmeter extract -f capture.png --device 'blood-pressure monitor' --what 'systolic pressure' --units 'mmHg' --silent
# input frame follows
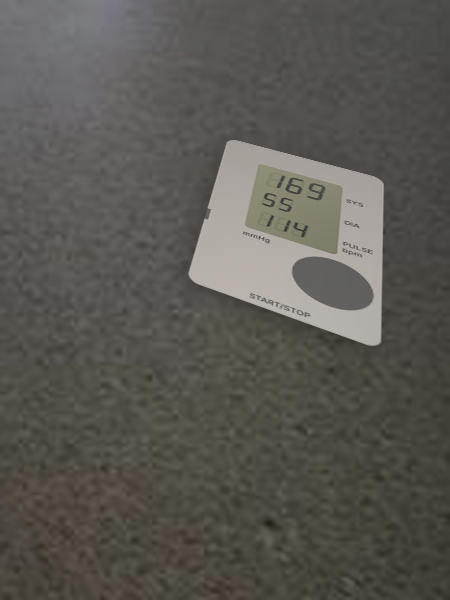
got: 169 mmHg
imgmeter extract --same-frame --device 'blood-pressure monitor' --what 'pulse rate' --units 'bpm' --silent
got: 114 bpm
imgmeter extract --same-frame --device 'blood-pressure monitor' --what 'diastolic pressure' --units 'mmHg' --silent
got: 55 mmHg
